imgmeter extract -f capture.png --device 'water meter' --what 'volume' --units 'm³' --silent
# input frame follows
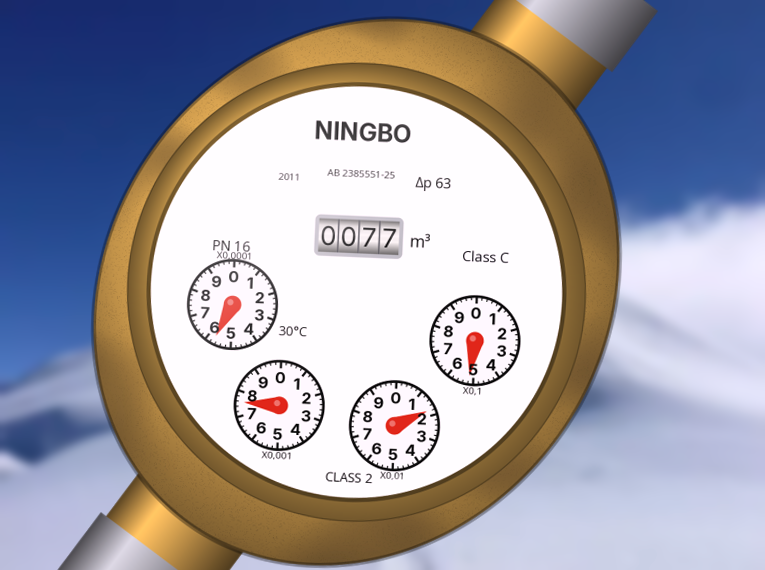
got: 77.5175 m³
